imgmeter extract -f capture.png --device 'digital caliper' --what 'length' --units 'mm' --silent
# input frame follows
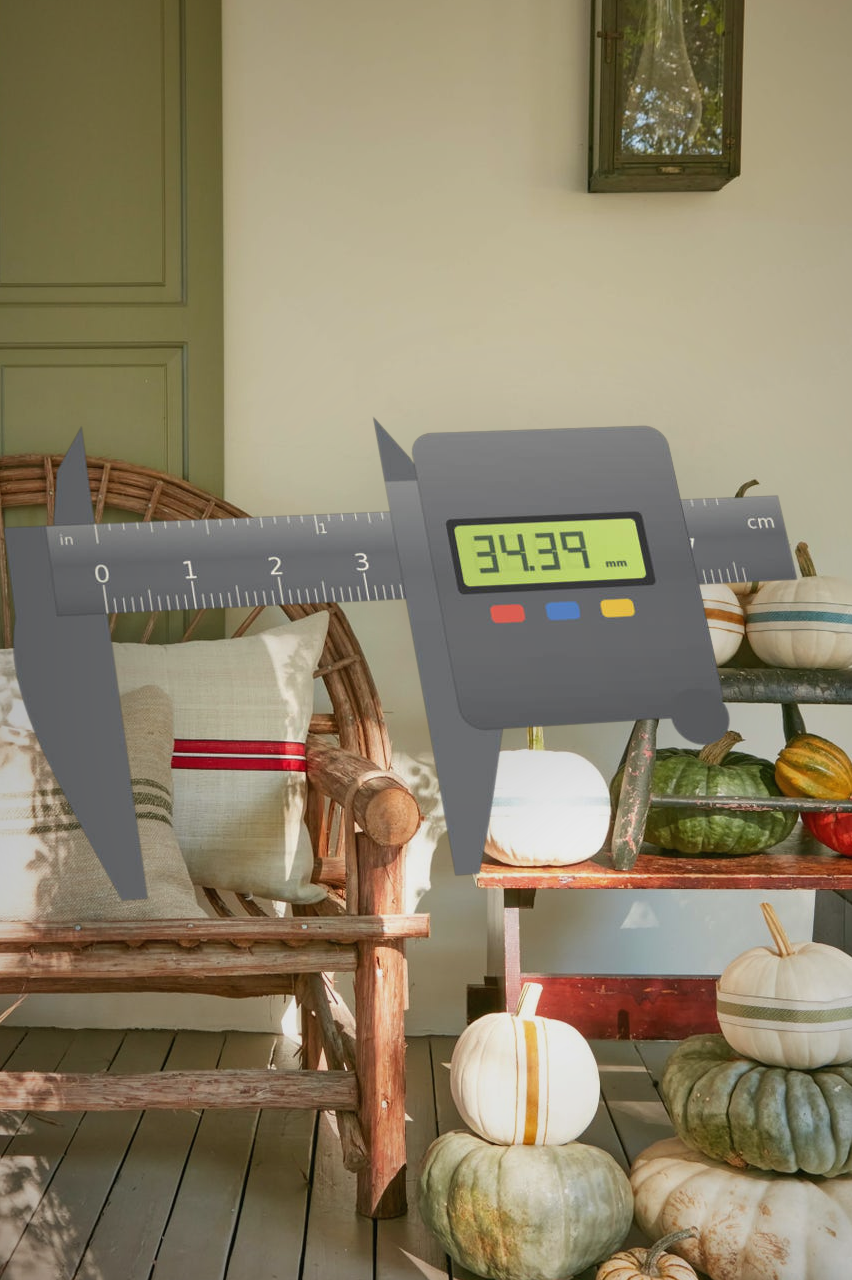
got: 34.39 mm
